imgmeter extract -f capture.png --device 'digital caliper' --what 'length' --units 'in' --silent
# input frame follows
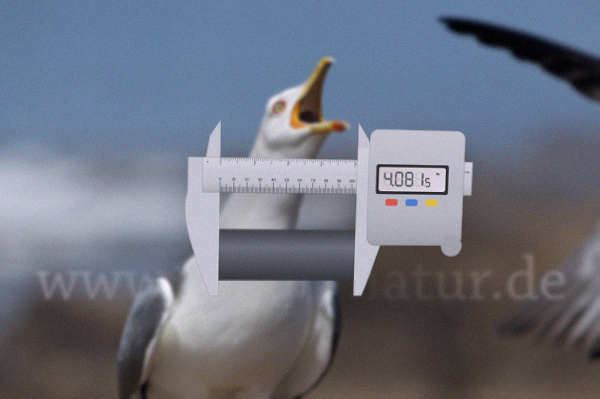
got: 4.0815 in
